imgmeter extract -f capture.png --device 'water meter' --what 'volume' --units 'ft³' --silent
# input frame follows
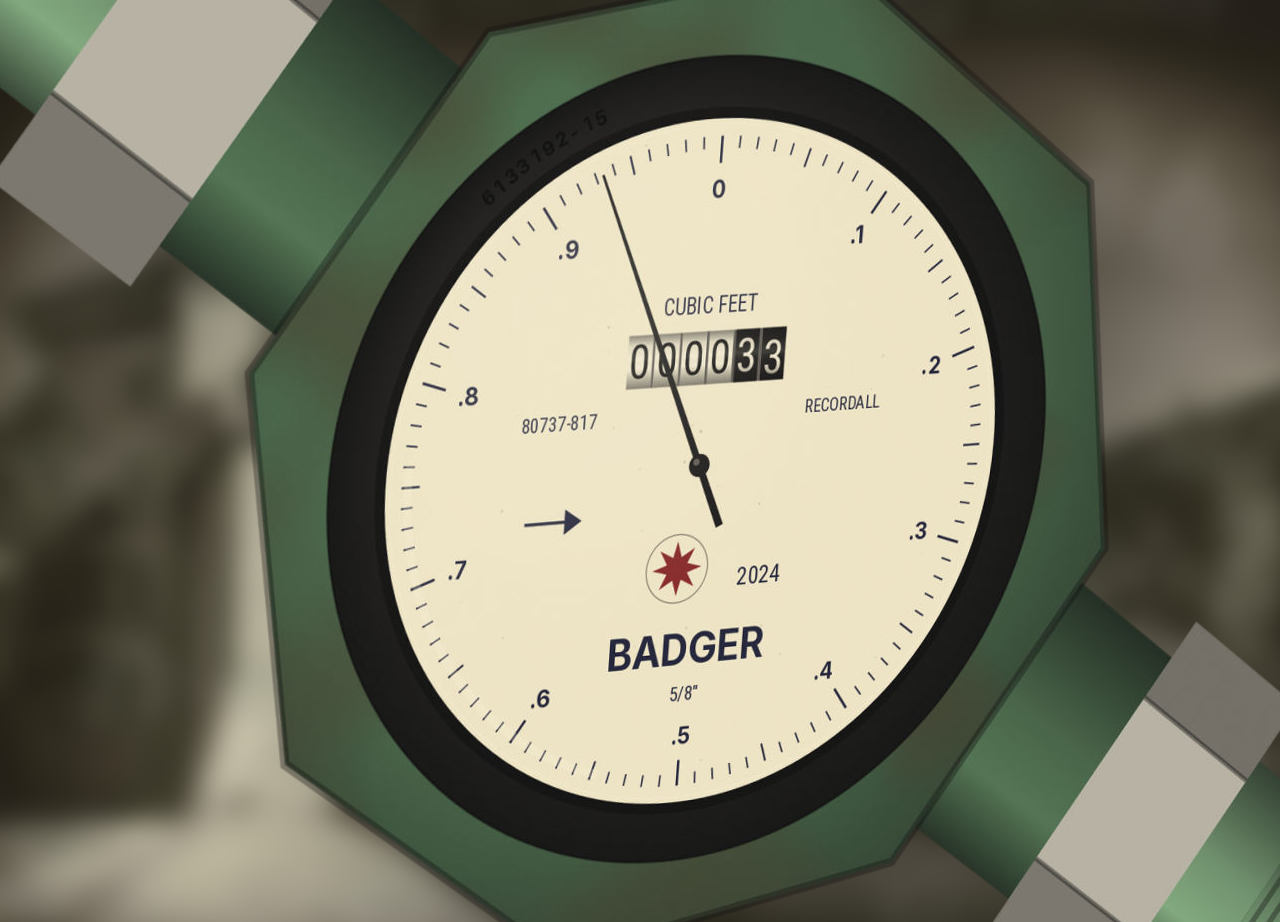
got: 32.93 ft³
